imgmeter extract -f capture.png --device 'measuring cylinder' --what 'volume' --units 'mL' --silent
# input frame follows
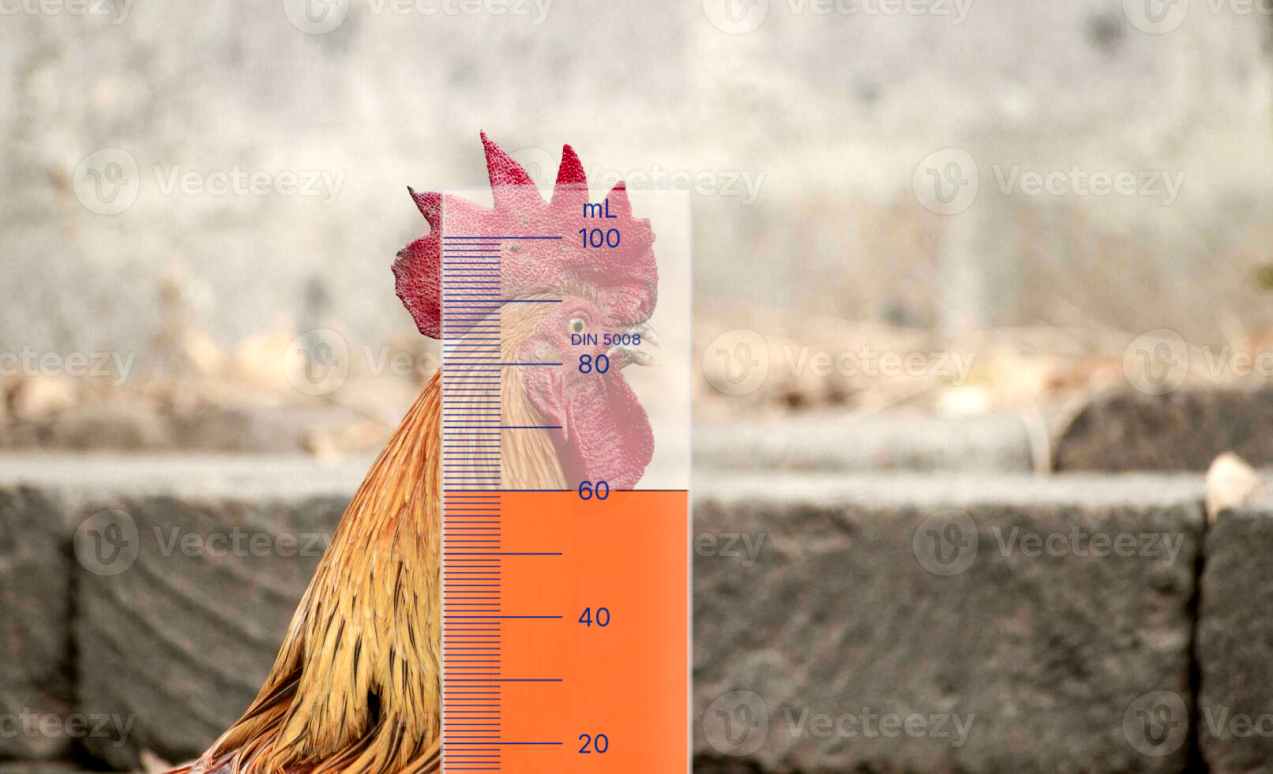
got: 60 mL
